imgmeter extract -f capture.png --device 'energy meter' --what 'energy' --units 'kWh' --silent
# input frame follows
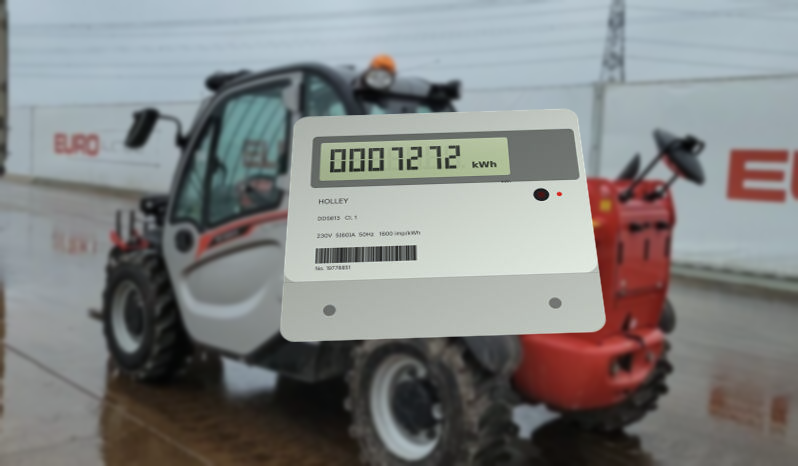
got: 7272 kWh
